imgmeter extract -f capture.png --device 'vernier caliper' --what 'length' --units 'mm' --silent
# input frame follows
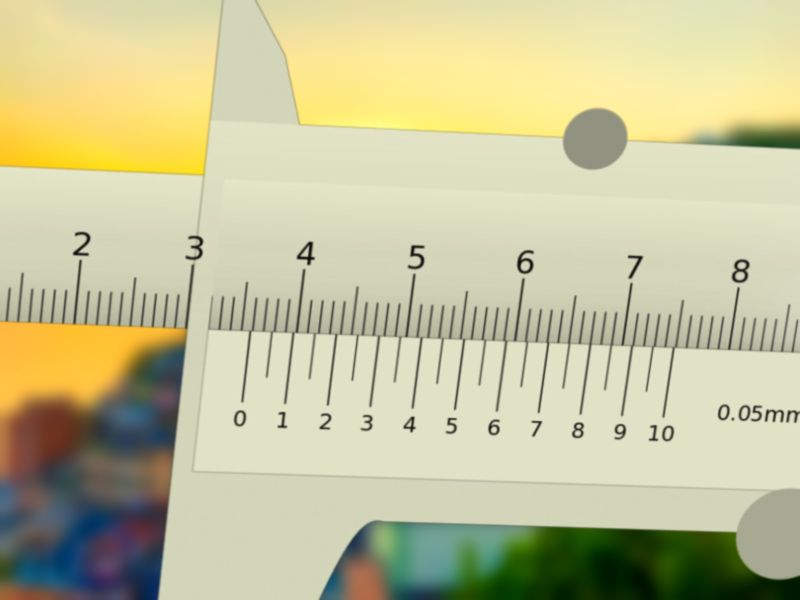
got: 35.8 mm
